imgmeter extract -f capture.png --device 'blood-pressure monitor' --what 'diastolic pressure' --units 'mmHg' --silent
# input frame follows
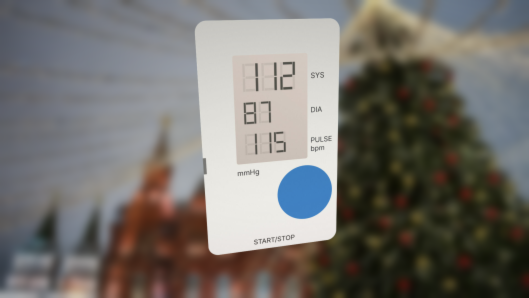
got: 87 mmHg
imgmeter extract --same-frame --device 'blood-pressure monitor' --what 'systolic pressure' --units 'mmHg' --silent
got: 112 mmHg
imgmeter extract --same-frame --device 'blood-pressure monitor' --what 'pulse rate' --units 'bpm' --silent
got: 115 bpm
